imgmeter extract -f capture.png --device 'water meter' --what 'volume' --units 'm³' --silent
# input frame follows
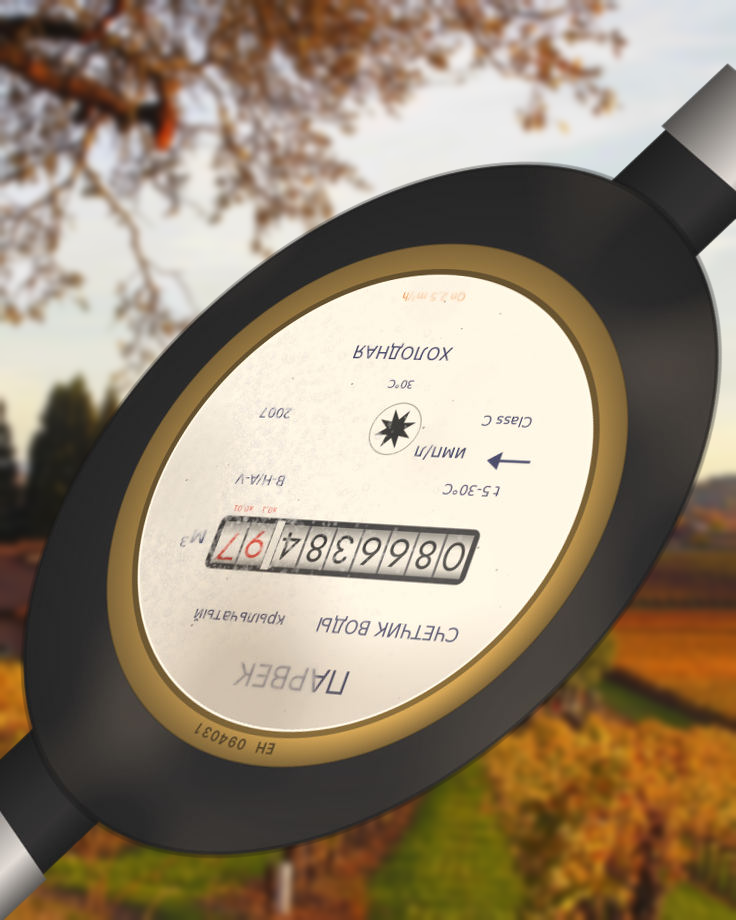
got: 866384.97 m³
